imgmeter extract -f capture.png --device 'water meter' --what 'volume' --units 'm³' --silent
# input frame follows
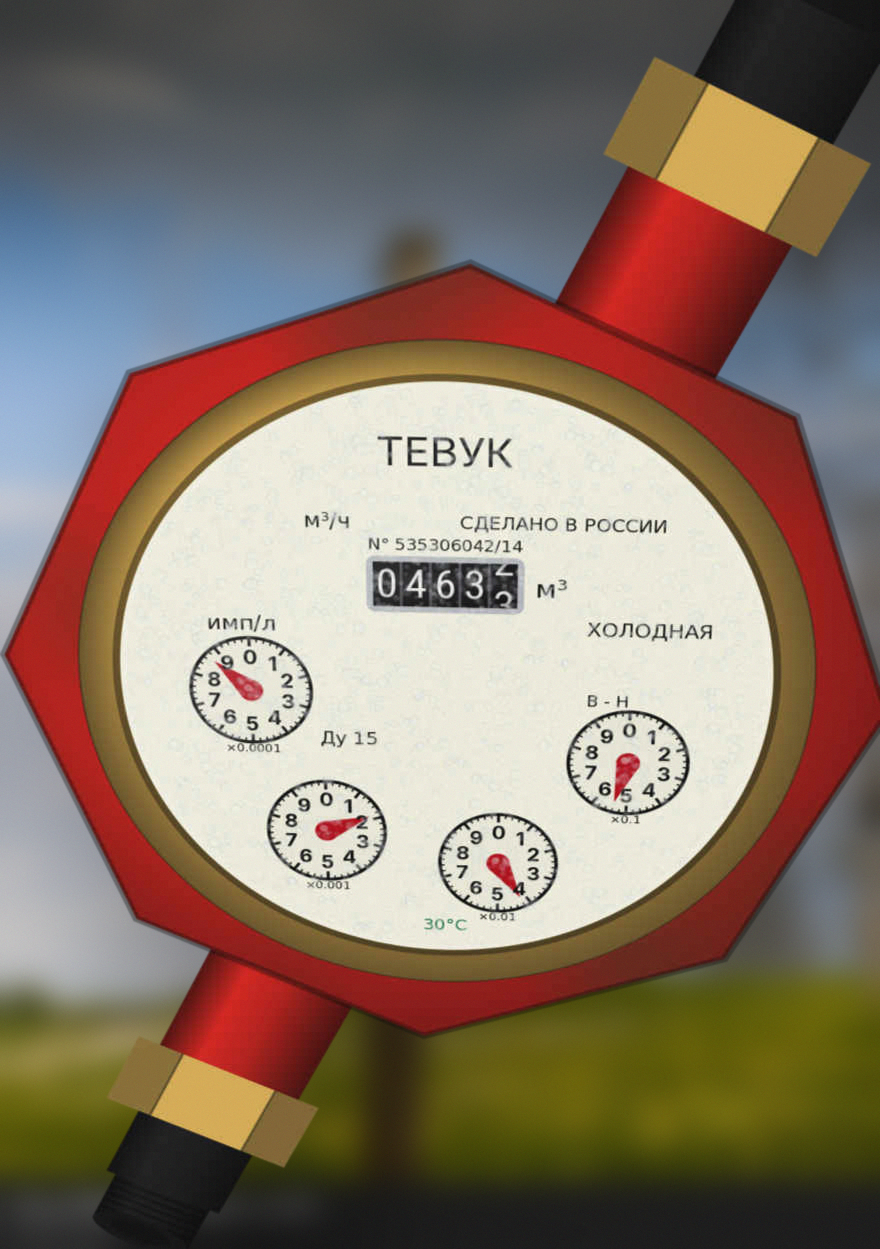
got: 4632.5418 m³
